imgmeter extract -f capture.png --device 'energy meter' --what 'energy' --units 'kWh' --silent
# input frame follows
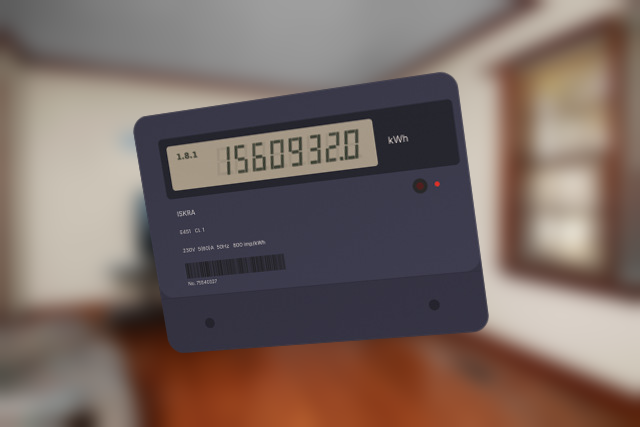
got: 1560932.0 kWh
